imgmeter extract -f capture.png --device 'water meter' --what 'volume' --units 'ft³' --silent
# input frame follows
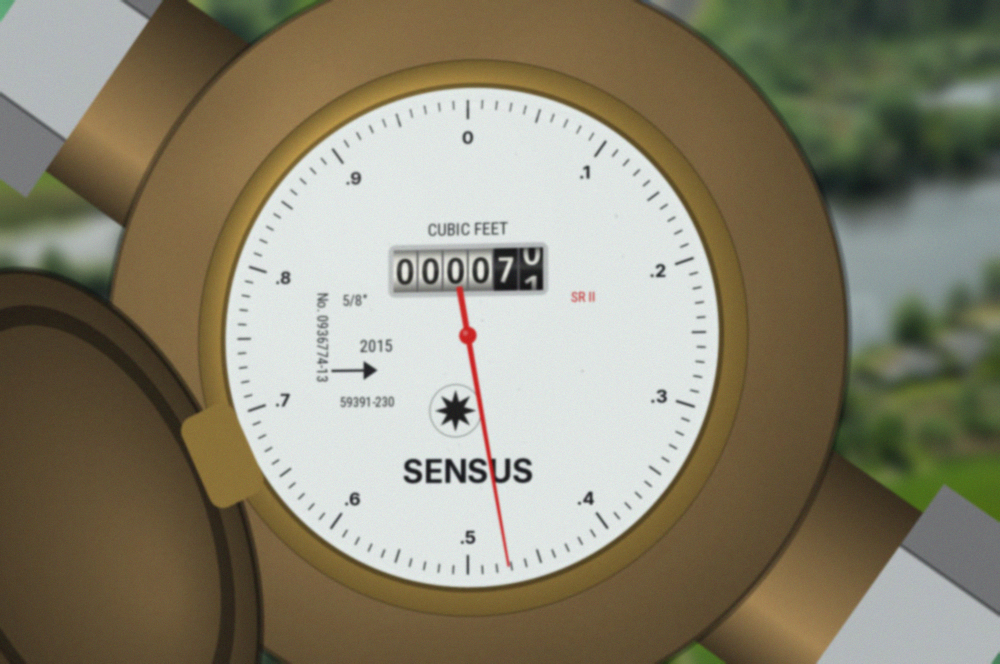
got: 70.47 ft³
